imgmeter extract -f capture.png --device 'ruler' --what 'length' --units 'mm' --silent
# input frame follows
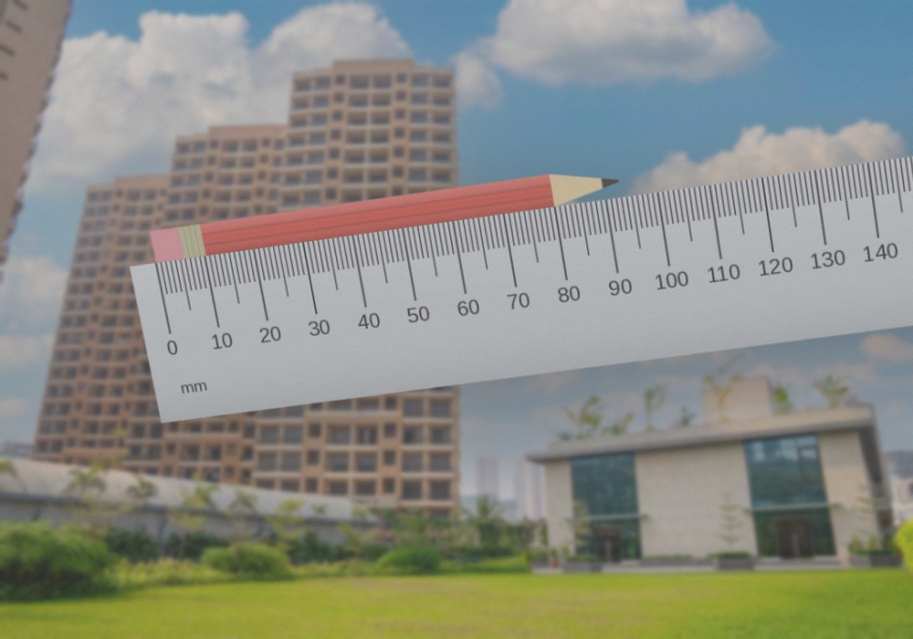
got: 93 mm
